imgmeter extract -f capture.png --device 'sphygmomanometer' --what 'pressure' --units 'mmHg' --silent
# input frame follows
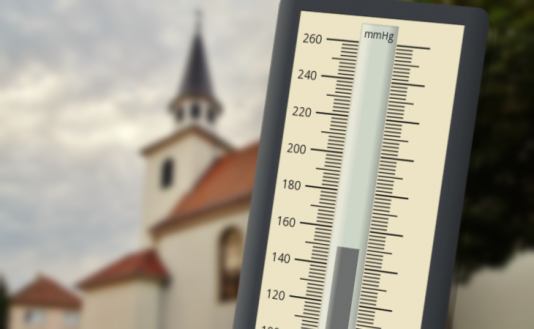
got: 150 mmHg
